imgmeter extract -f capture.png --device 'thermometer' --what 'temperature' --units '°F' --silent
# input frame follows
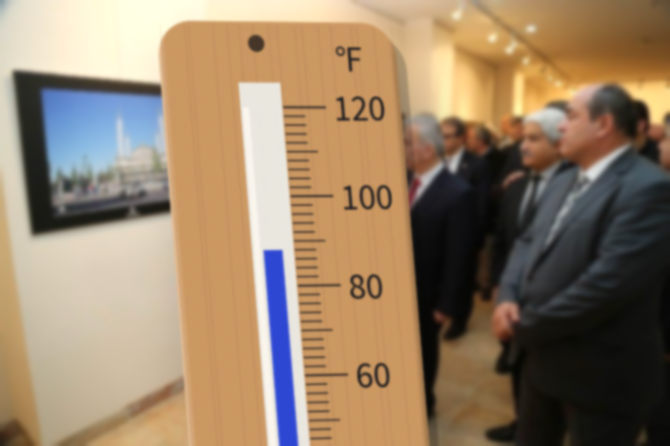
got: 88 °F
